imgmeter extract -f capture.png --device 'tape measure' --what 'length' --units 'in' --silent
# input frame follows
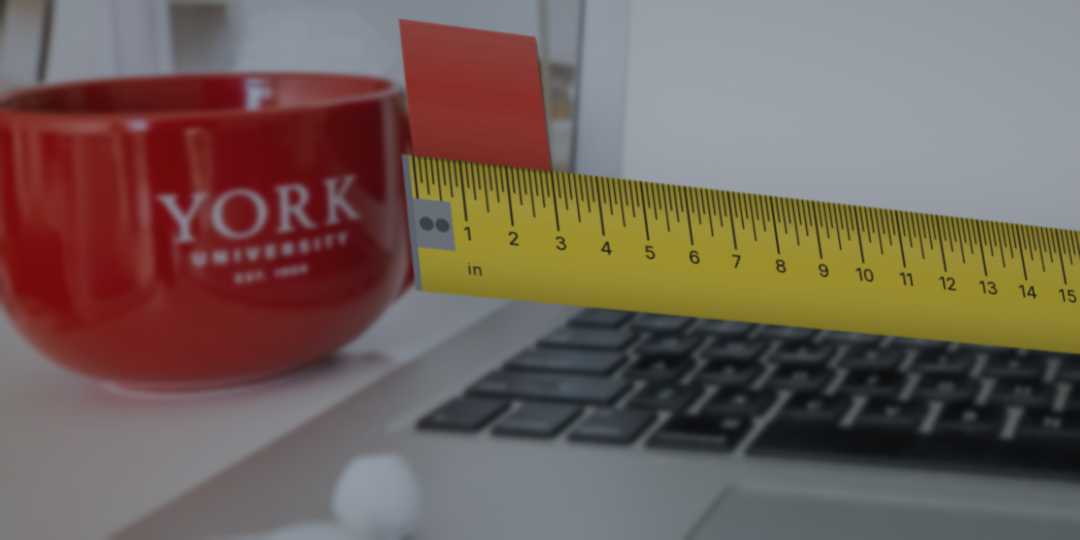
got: 3 in
